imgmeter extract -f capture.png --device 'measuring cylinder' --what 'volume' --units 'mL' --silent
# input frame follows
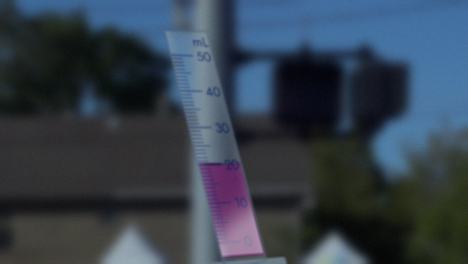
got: 20 mL
